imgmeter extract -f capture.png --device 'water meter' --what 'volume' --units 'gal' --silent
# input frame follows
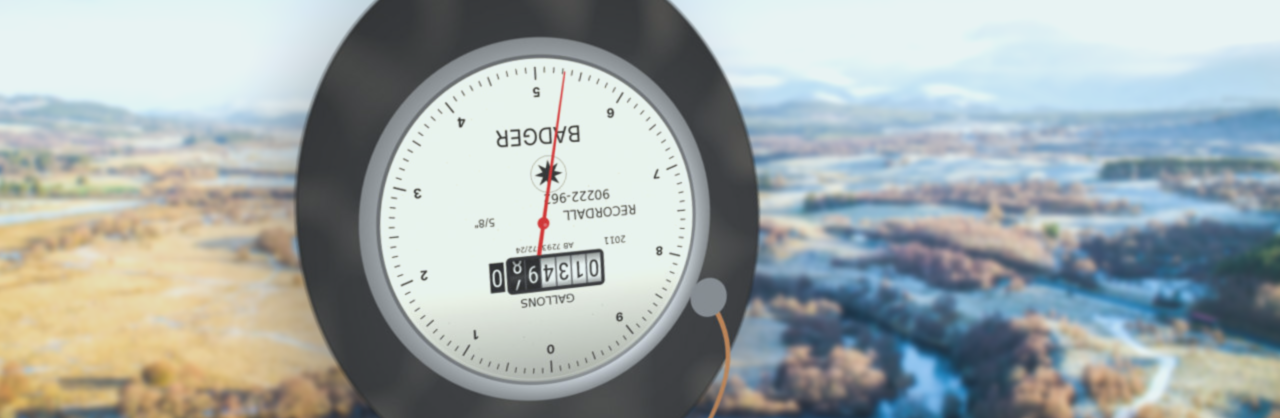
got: 134975.3 gal
